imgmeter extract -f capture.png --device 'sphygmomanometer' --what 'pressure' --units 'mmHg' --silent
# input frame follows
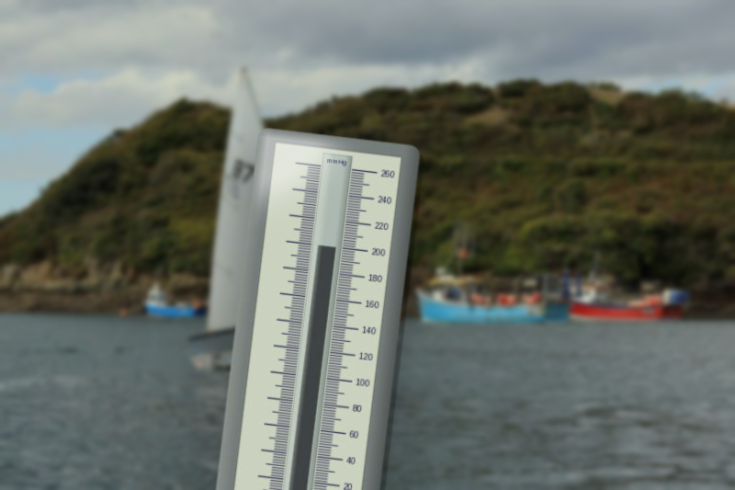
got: 200 mmHg
